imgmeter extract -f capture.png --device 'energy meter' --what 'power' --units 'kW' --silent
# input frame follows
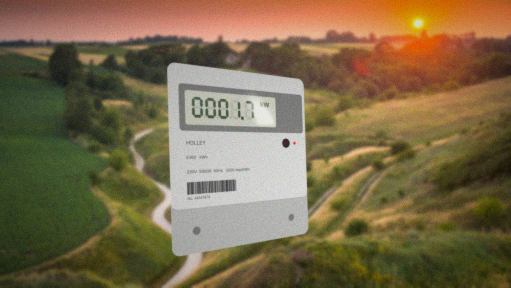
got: 1.7 kW
